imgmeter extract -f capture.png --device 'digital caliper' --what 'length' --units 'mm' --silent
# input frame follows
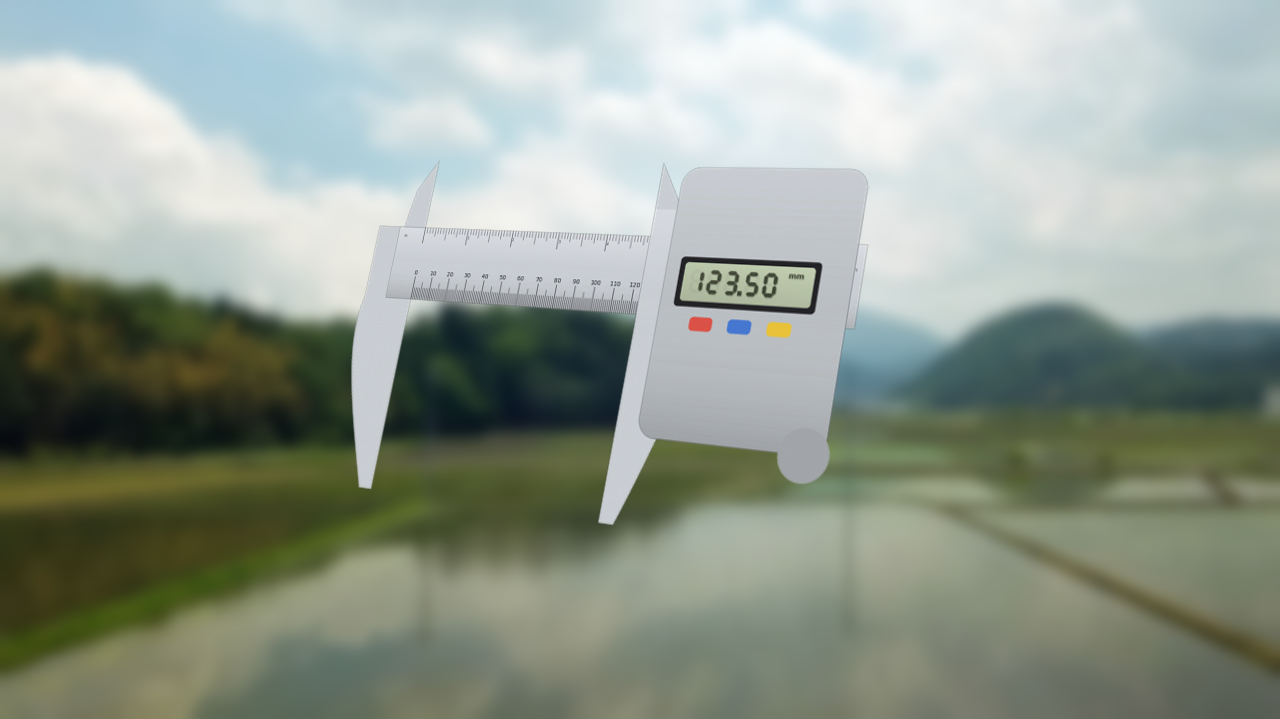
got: 123.50 mm
